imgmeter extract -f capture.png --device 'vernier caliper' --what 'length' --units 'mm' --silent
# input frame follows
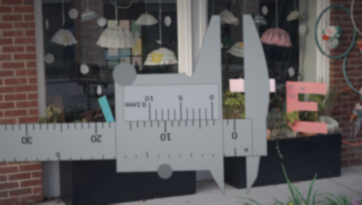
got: 3.2 mm
